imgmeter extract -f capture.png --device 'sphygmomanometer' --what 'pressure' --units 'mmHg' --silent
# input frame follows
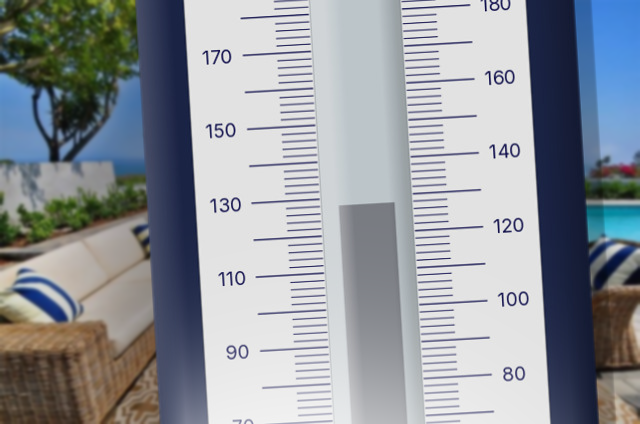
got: 128 mmHg
